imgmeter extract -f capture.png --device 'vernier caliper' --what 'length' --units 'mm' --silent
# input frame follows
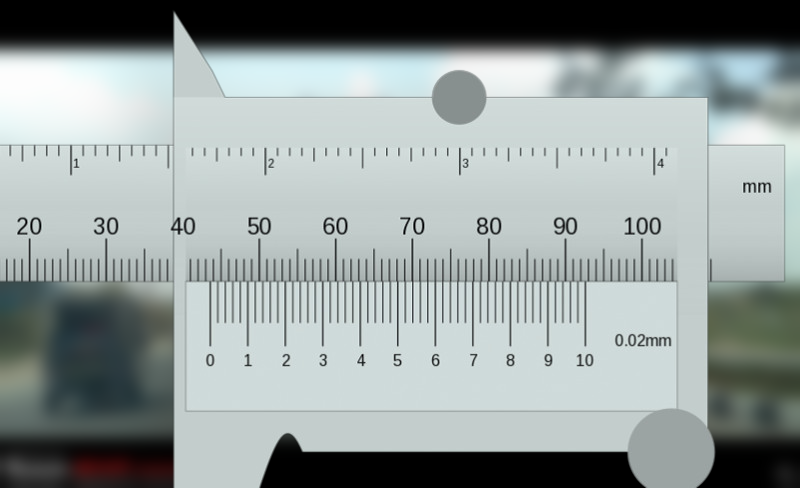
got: 43.6 mm
